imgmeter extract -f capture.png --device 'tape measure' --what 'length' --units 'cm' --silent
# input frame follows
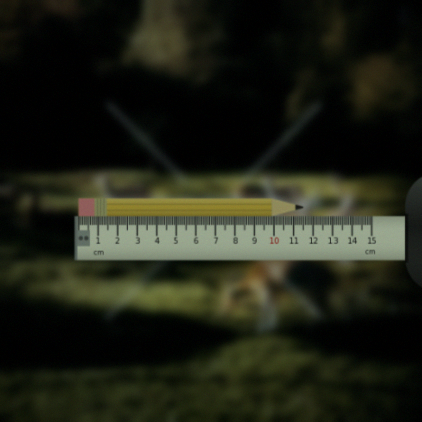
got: 11.5 cm
